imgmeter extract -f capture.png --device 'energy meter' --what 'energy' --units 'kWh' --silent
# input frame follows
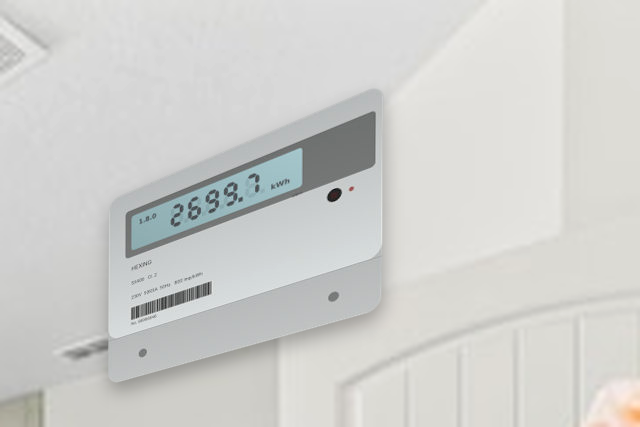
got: 2699.7 kWh
